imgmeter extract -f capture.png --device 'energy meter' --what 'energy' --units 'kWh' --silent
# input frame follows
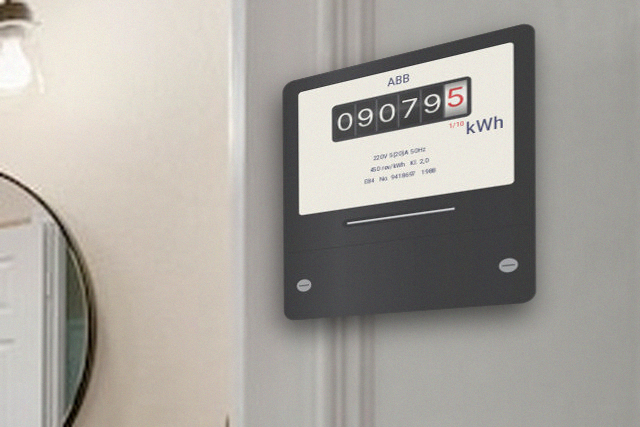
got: 9079.5 kWh
